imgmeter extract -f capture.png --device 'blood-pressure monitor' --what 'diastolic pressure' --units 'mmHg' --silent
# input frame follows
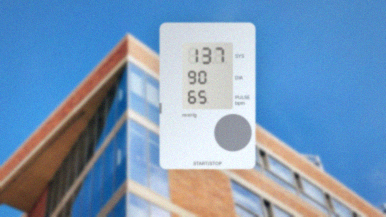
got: 90 mmHg
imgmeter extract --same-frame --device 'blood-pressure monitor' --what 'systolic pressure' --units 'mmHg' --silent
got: 137 mmHg
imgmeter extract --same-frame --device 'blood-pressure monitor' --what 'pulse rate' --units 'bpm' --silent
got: 65 bpm
